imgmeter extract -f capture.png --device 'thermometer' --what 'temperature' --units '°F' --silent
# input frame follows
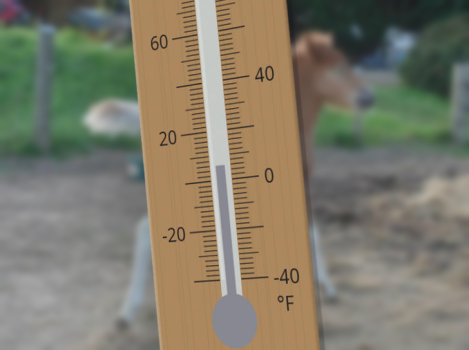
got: 6 °F
